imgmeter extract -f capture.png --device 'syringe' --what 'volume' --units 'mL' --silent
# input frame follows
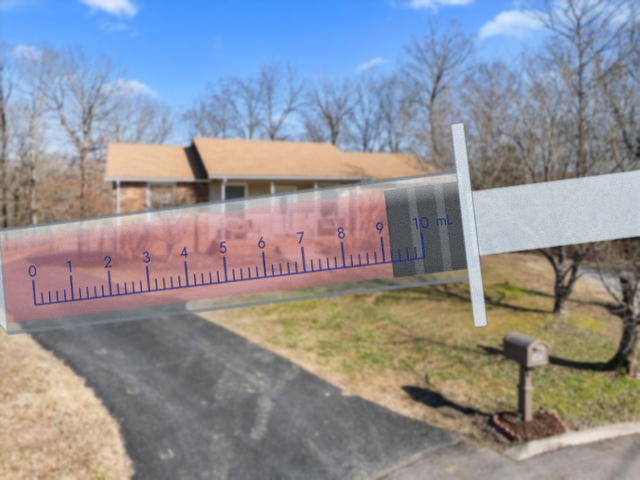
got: 9.2 mL
